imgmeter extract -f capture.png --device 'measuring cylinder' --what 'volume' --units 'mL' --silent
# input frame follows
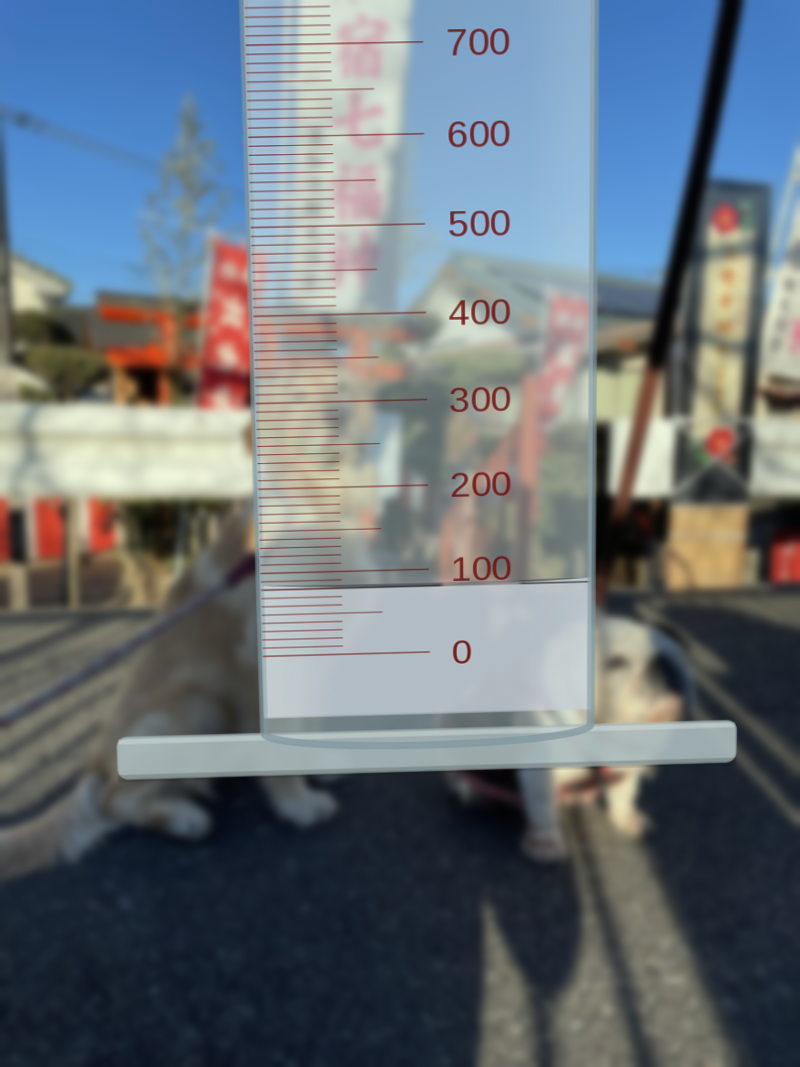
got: 80 mL
